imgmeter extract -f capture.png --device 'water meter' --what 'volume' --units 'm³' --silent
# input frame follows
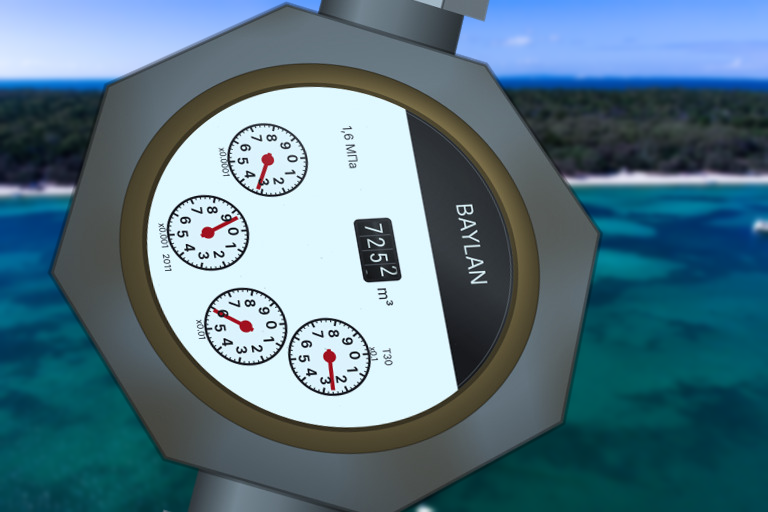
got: 7252.2593 m³
